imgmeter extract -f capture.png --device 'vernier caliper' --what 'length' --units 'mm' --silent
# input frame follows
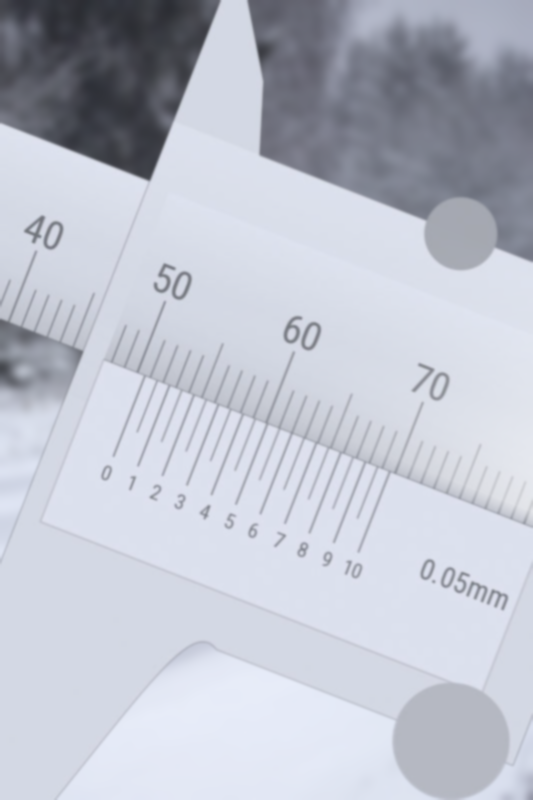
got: 50.6 mm
